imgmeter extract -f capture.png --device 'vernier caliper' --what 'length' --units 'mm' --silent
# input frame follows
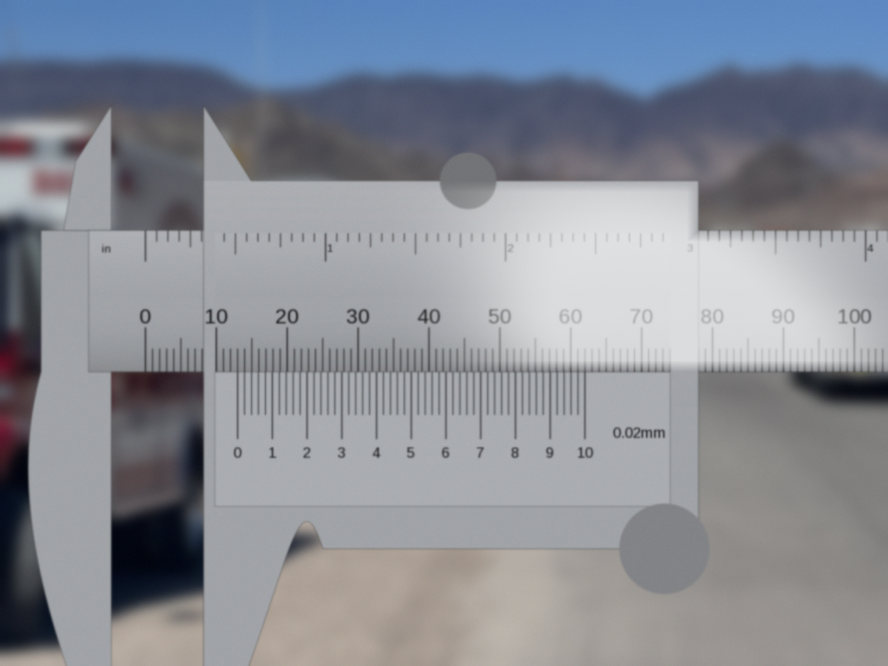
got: 13.0 mm
